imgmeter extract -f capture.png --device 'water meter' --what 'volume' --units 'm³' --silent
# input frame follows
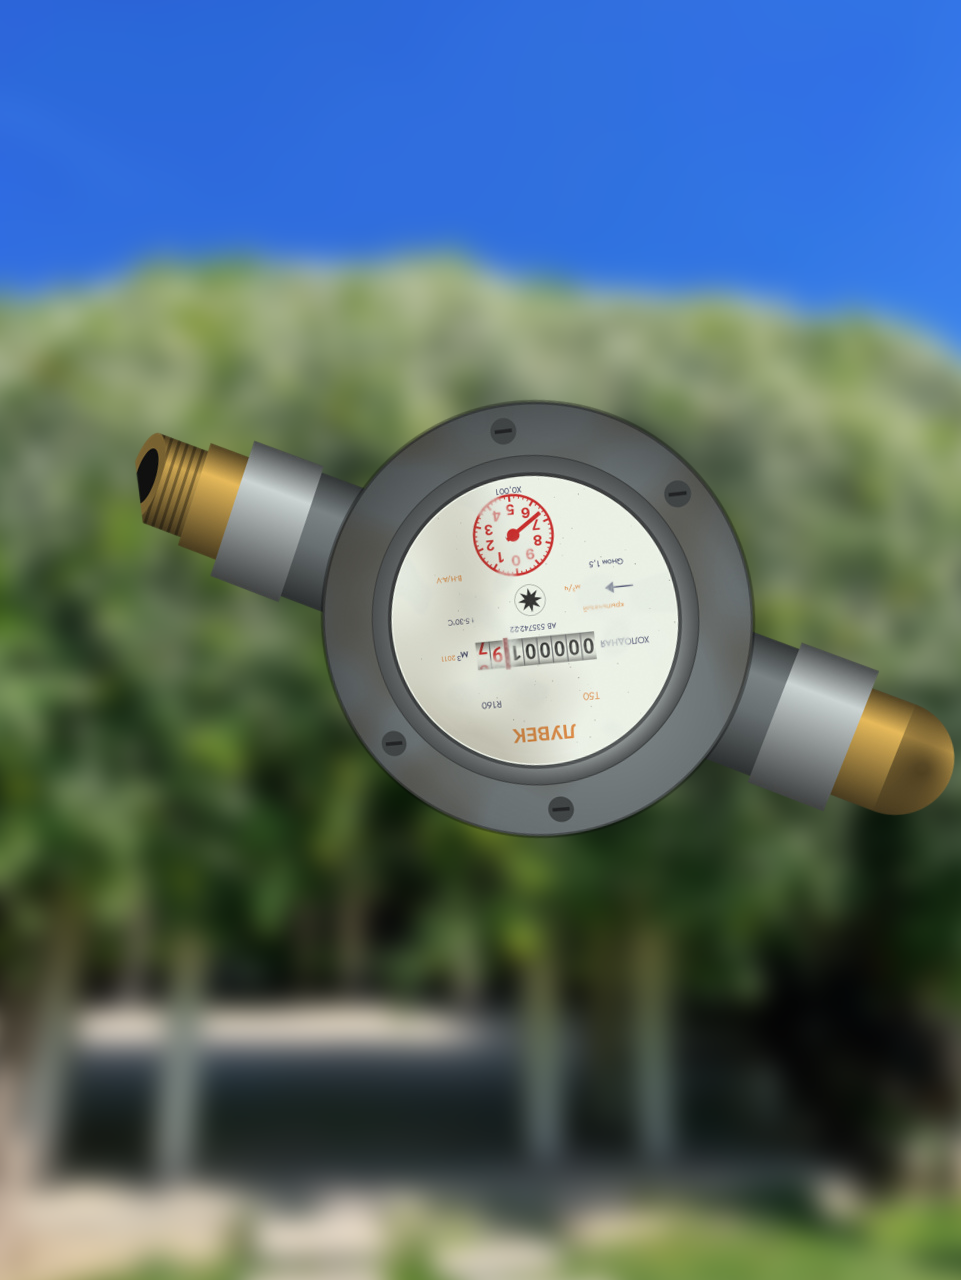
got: 1.966 m³
